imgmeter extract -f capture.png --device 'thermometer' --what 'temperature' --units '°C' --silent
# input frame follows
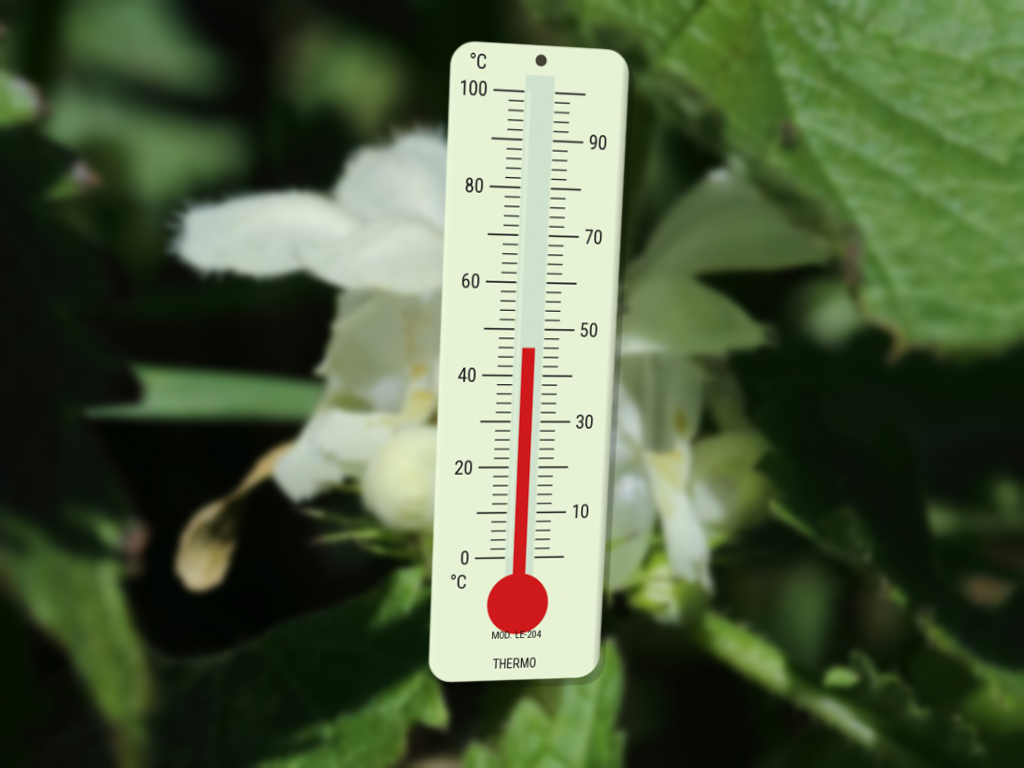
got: 46 °C
